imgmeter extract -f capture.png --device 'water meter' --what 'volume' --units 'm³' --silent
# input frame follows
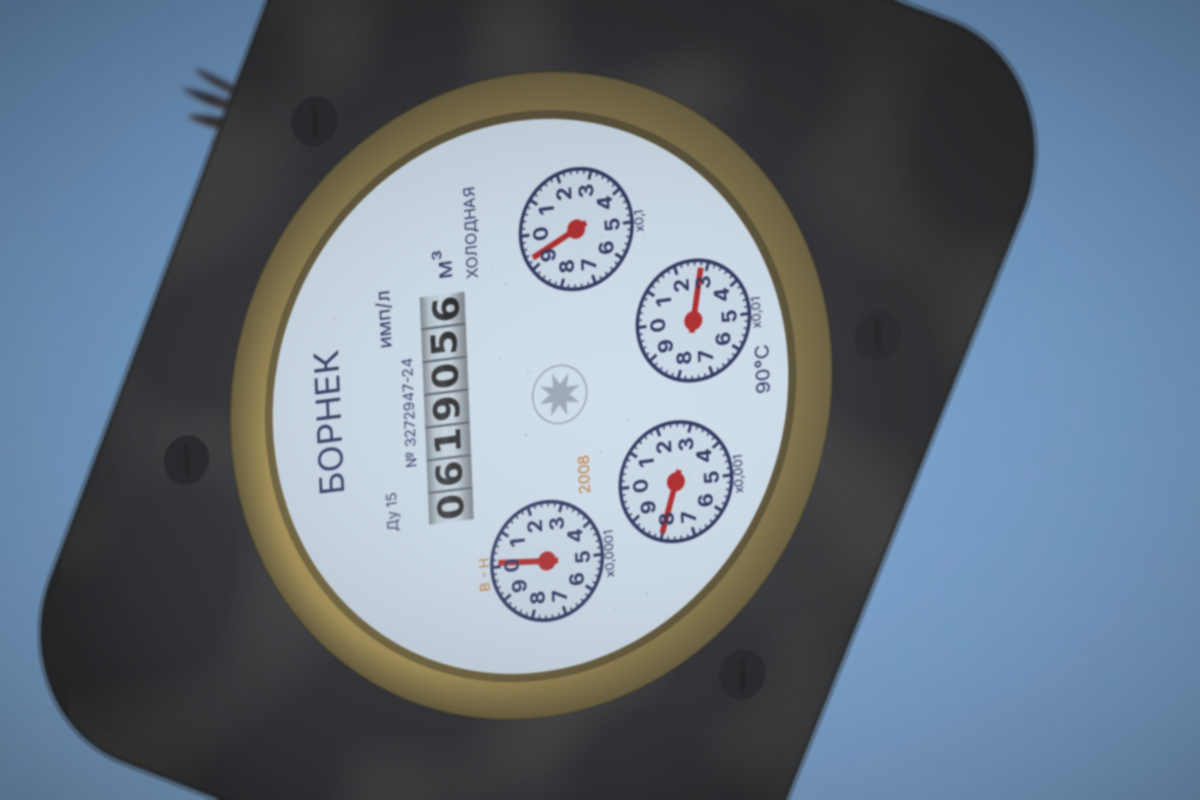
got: 619055.9280 m³
